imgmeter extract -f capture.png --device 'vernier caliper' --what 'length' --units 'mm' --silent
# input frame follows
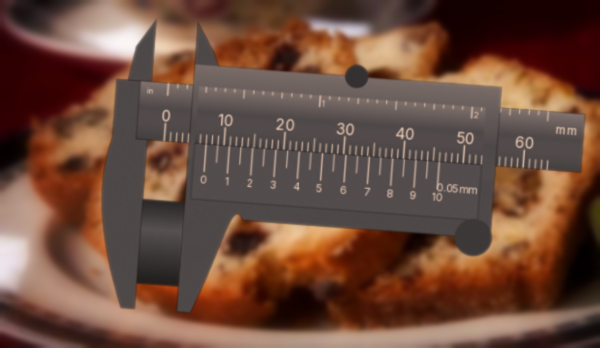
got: 7.0 mm
